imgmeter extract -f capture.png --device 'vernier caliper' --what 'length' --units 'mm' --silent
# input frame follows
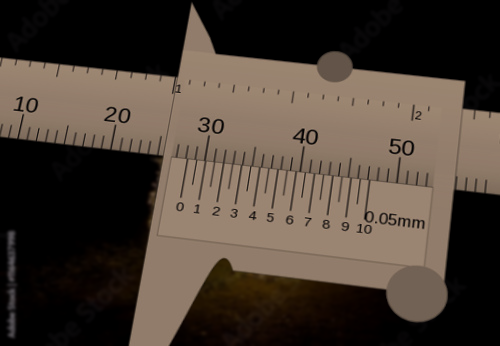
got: 28.2 mm
